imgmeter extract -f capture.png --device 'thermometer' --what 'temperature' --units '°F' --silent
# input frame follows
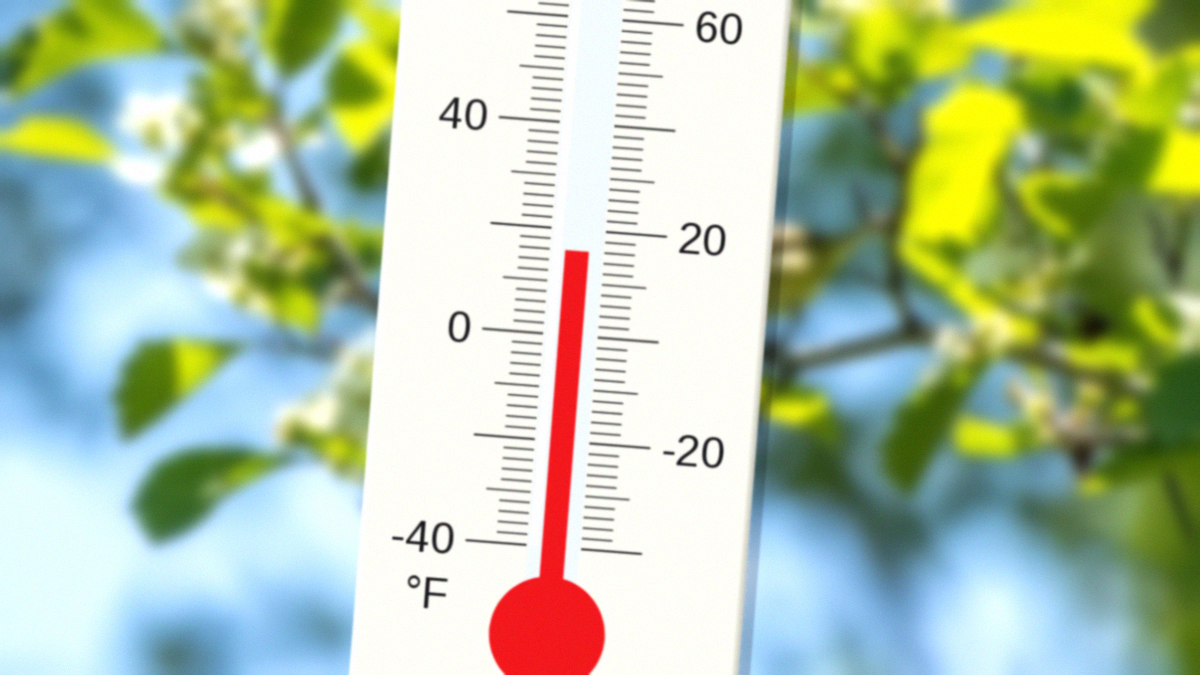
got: 16 °F
